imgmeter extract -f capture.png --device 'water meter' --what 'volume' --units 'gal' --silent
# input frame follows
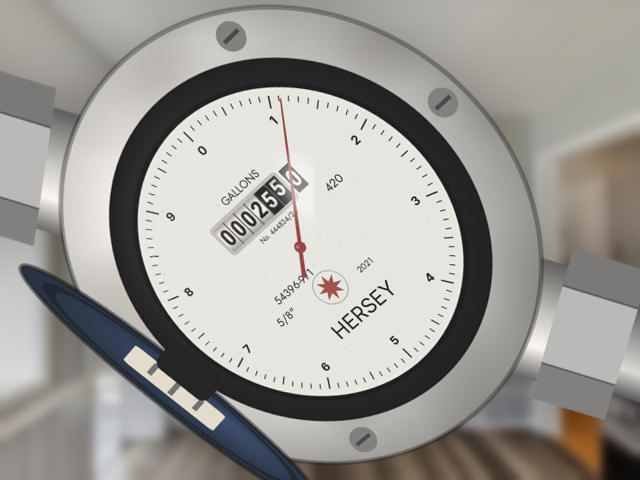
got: 2551.1 gal
